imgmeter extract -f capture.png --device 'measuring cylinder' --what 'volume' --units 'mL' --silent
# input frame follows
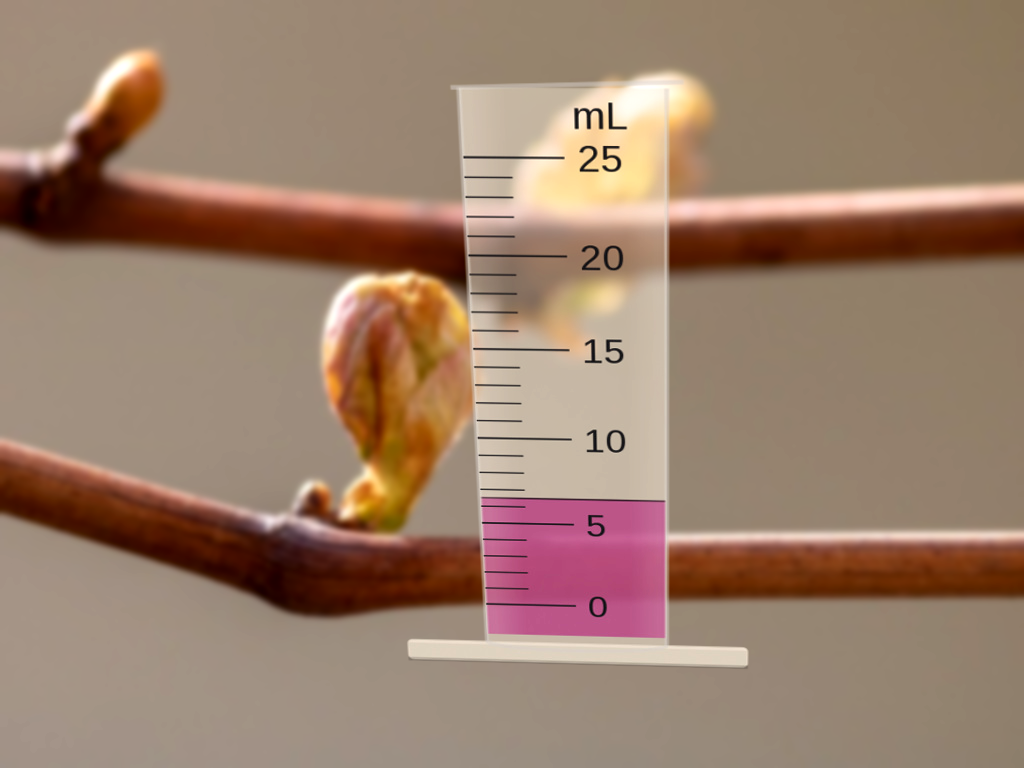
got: 6.5 mL
